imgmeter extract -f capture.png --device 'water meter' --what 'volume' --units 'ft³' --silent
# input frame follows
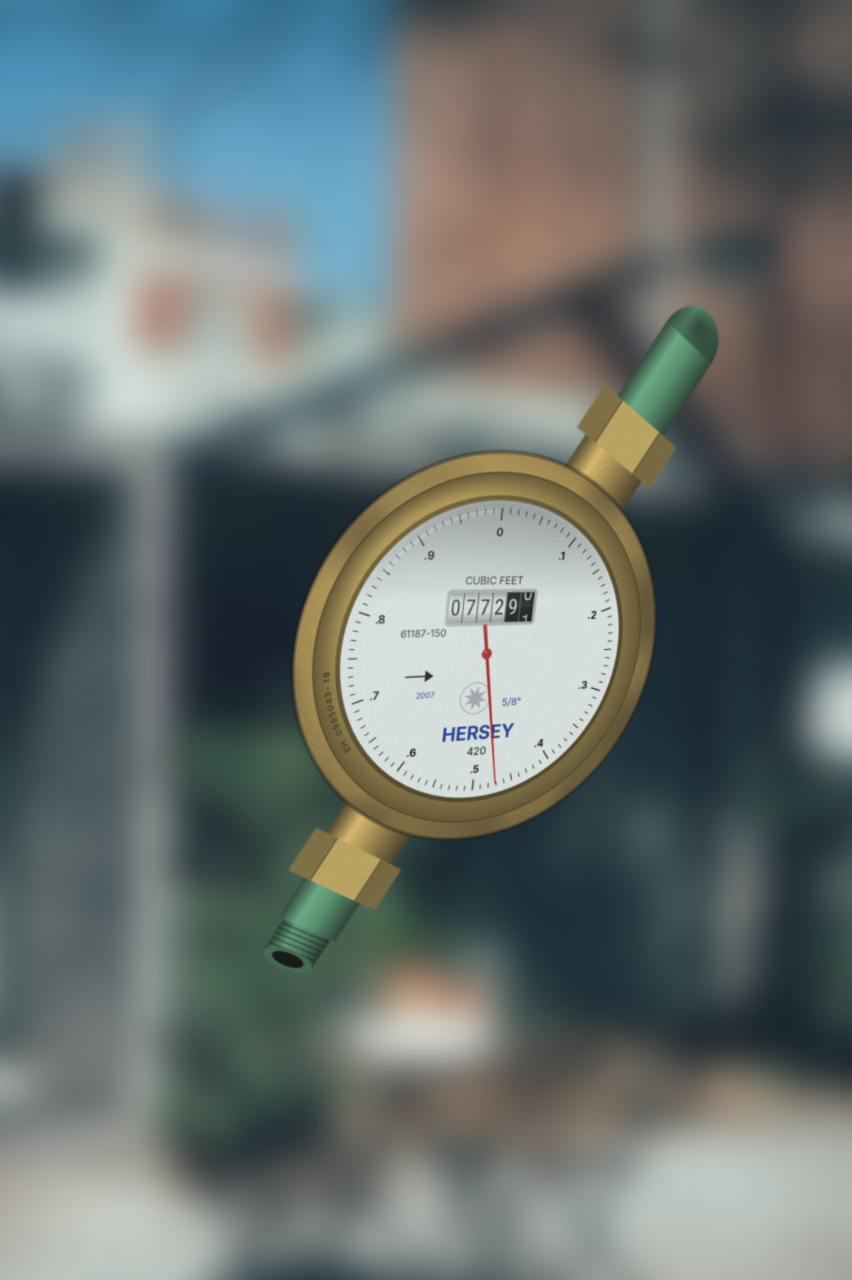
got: 77290.47 ft³
